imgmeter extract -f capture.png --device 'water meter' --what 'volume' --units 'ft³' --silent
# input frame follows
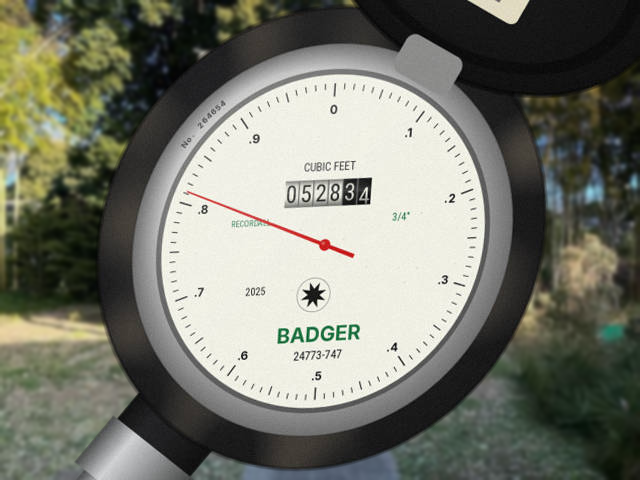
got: 52833.81 ft³
